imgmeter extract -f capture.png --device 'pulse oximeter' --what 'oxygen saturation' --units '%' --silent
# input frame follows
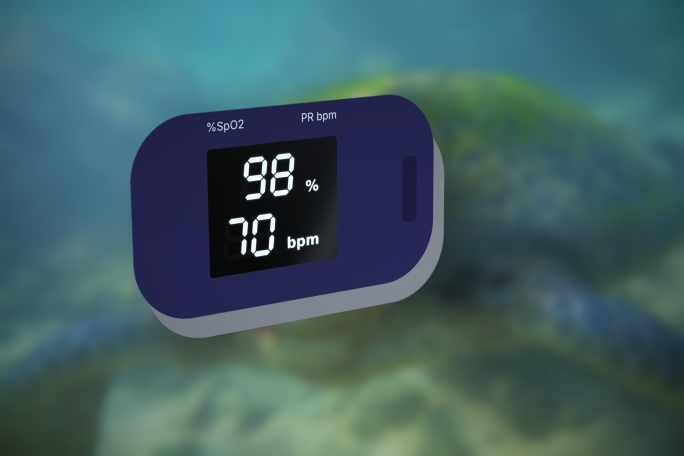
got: 98 %
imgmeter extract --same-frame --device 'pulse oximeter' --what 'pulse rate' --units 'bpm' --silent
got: 70 bpm
